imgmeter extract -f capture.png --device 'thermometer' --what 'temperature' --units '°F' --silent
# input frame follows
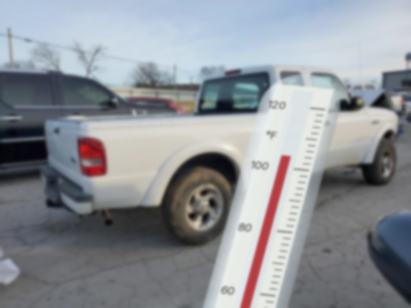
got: 104 °F
